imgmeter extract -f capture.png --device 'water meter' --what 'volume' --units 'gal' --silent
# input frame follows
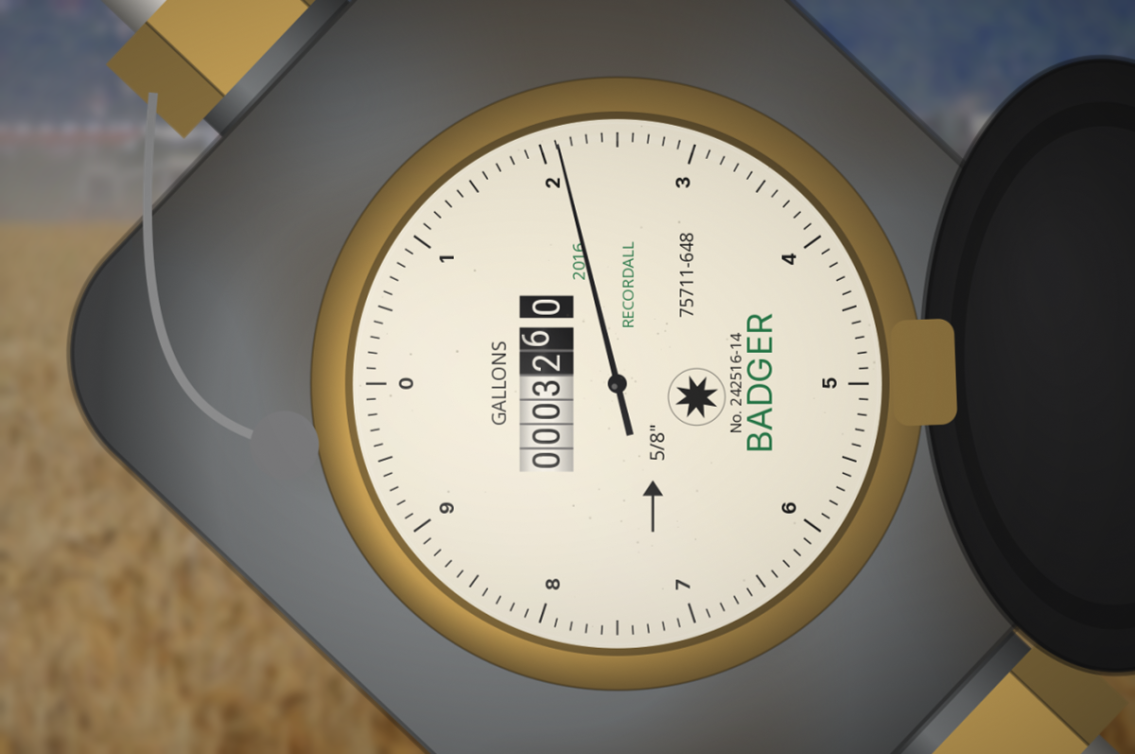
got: 3262.1 gal
